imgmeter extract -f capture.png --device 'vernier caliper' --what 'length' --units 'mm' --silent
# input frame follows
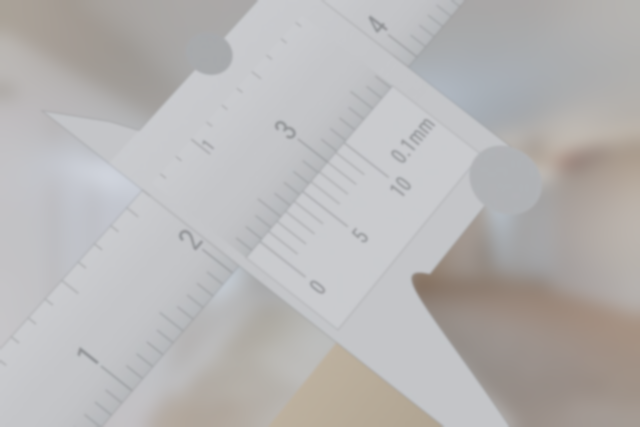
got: 22.8 mm
